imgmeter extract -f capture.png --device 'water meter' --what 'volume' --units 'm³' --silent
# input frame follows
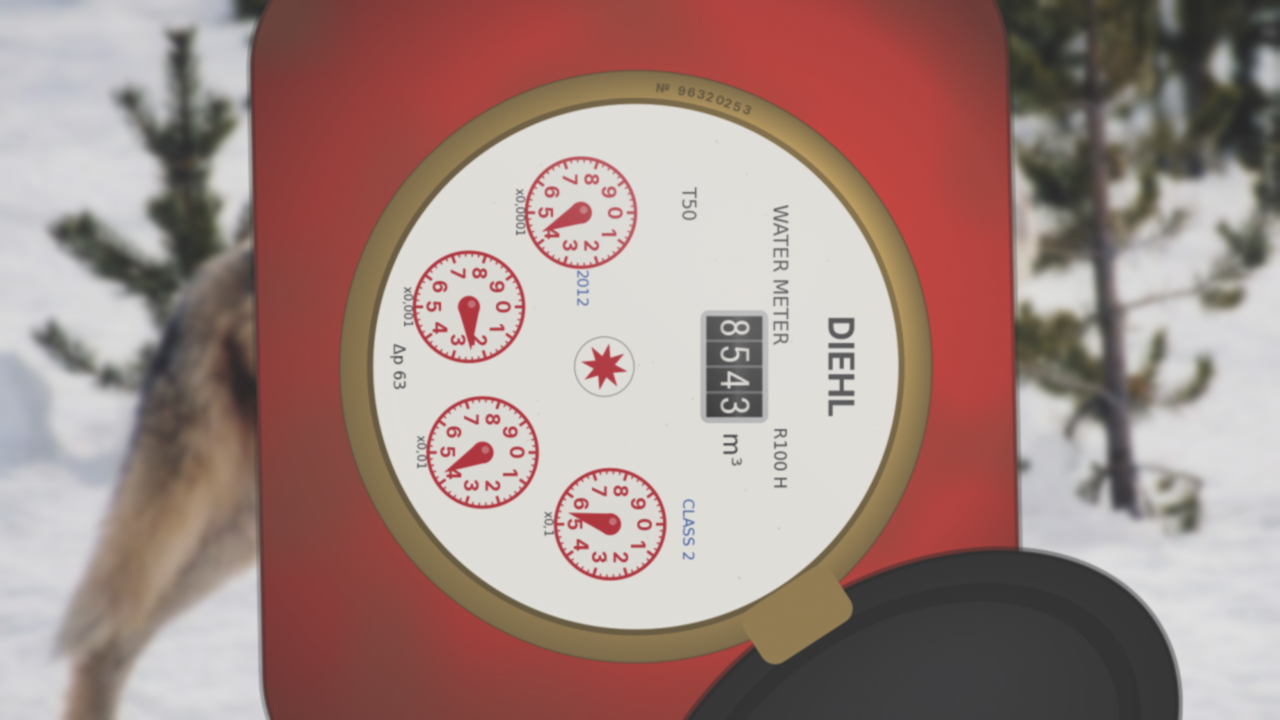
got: 8543.5424 m³
